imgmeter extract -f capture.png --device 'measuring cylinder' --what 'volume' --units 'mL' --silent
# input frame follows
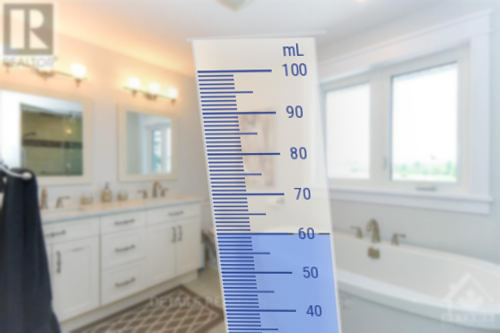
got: 60 mL
